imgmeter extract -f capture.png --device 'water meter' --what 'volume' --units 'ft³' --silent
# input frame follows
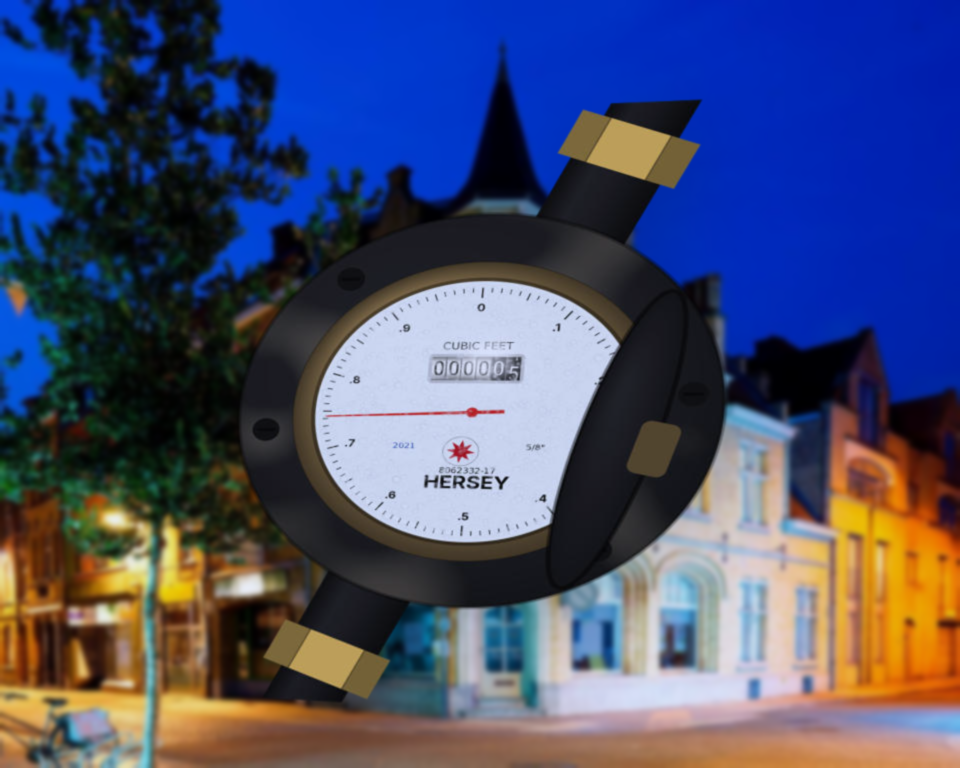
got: 4.74 ft³
